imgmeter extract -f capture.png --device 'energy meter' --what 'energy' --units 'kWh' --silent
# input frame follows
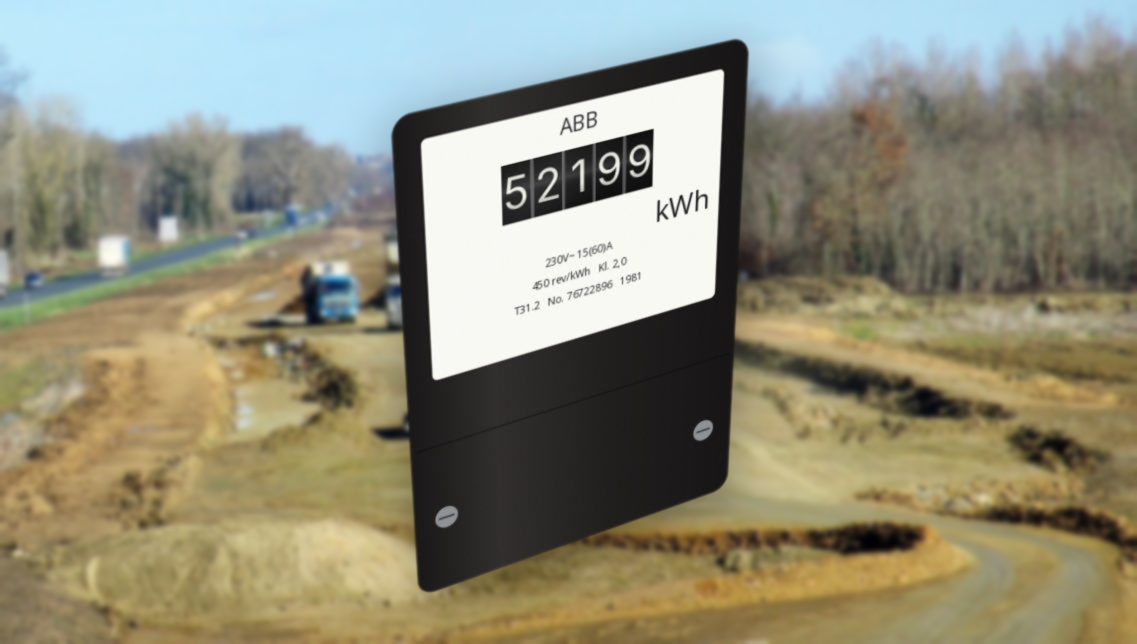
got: 52199 kWh
